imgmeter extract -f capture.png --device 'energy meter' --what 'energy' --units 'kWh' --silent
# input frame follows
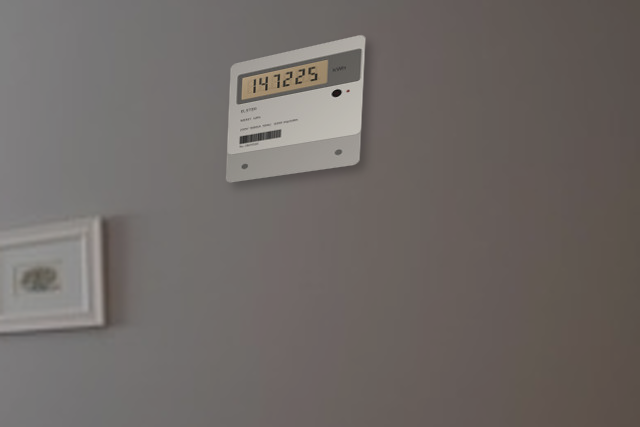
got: 147225 kWh
